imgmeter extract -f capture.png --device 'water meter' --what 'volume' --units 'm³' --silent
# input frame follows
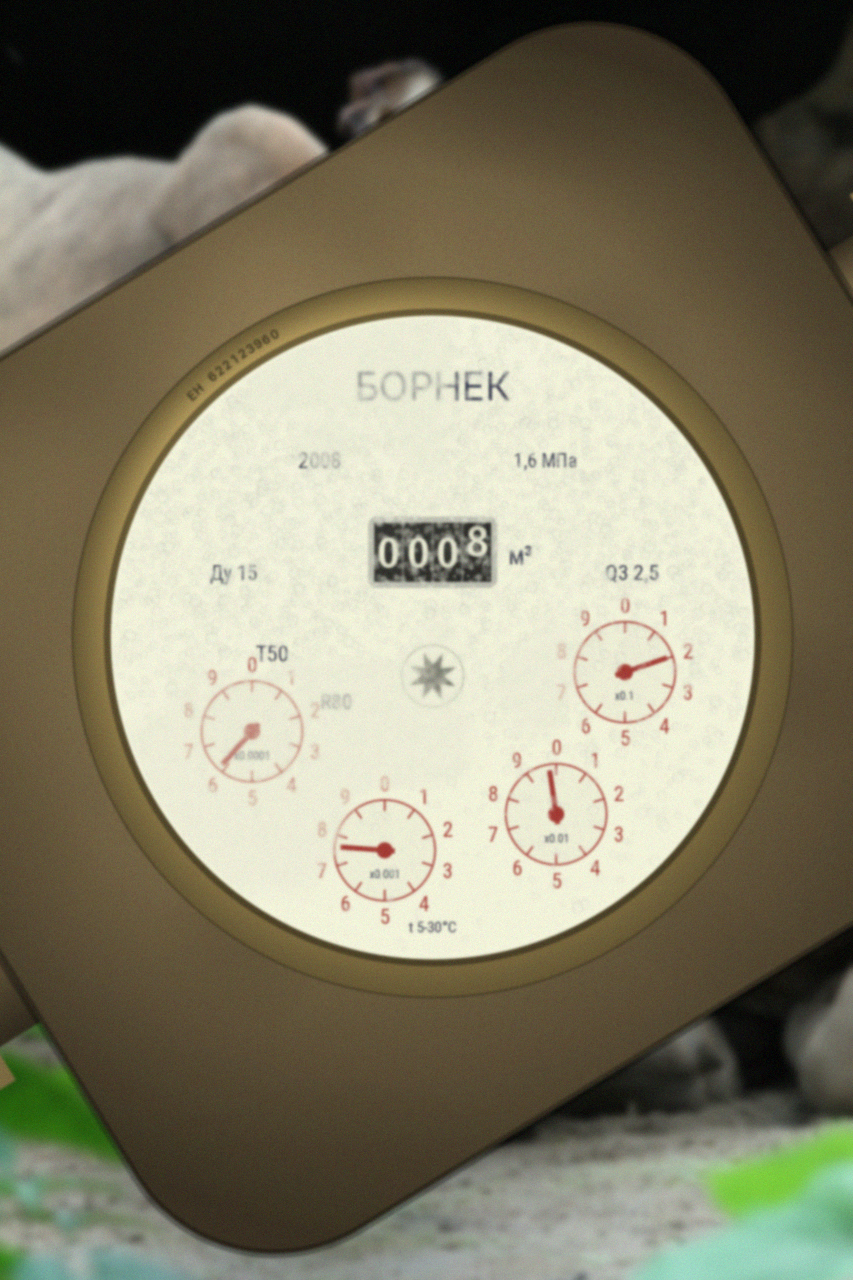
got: 8.1976 m³
